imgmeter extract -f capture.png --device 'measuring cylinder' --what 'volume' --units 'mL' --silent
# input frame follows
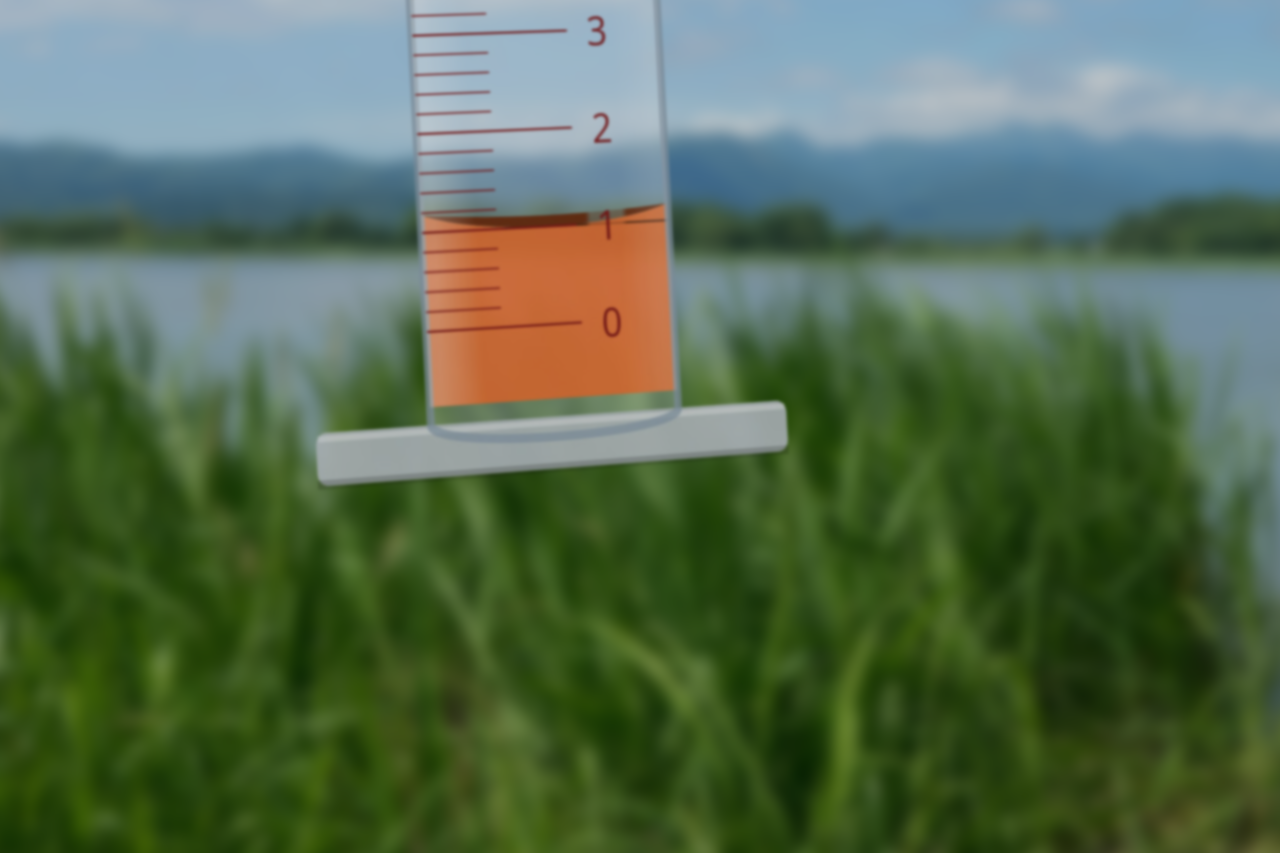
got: 1 mL
